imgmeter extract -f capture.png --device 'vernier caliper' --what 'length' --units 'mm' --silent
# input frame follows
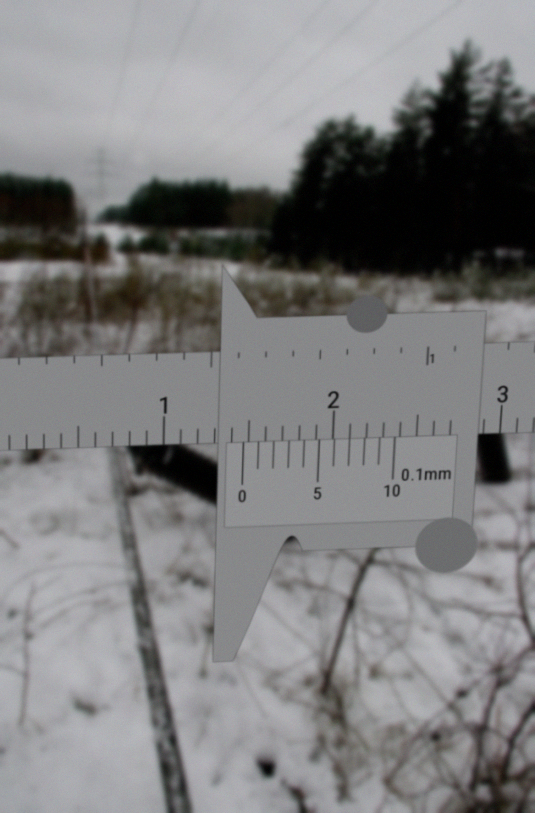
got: 14.7 mm
